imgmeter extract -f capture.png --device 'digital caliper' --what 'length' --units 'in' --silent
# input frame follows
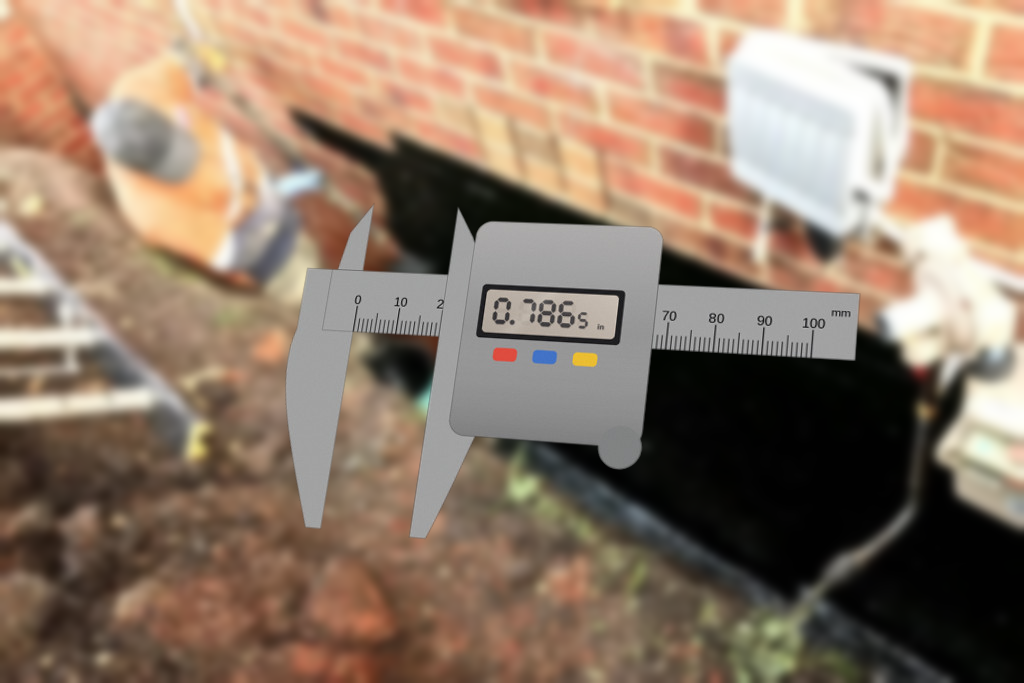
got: 0.7865 in
